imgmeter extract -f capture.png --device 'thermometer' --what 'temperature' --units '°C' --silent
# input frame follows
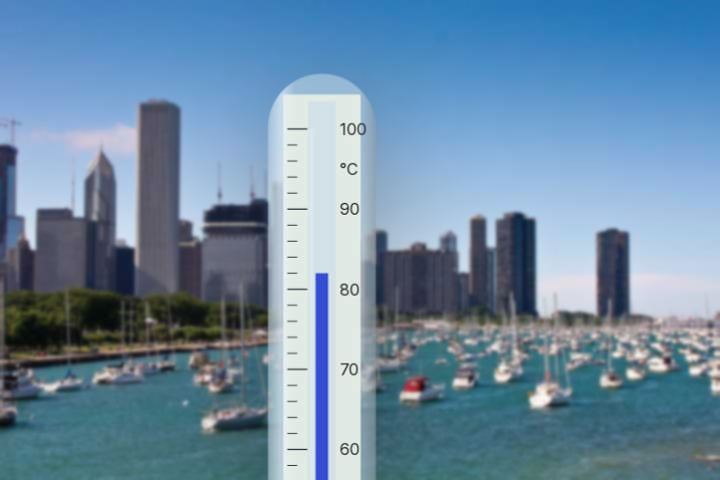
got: 82 °C
